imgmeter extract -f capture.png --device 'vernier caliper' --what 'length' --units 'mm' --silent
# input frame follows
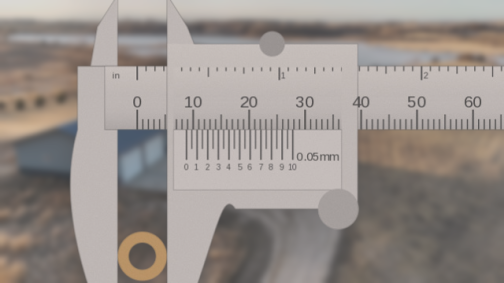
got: 8.8 mm
